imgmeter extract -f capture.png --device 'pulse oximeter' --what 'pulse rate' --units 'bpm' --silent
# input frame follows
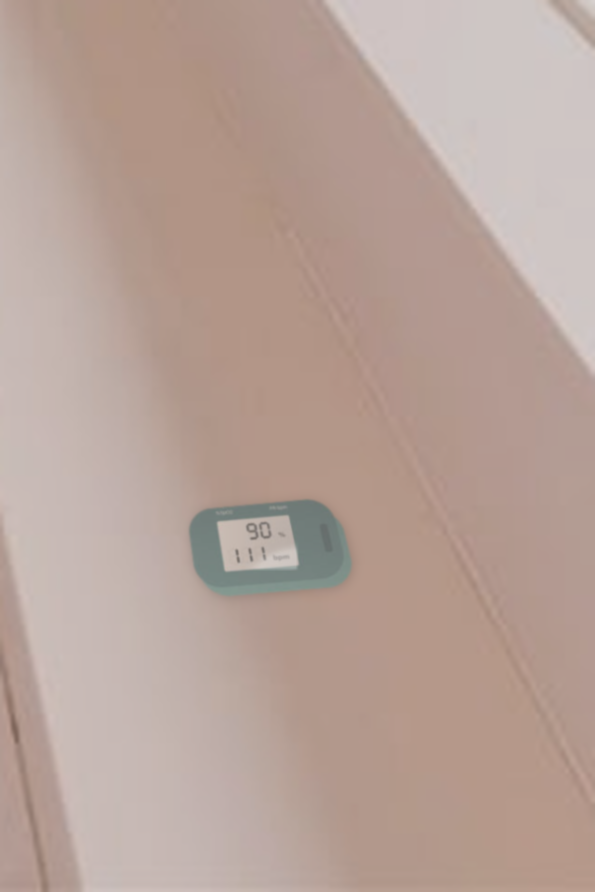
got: 111 bpm
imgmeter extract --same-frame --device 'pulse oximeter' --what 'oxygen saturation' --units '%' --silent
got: 90 %
